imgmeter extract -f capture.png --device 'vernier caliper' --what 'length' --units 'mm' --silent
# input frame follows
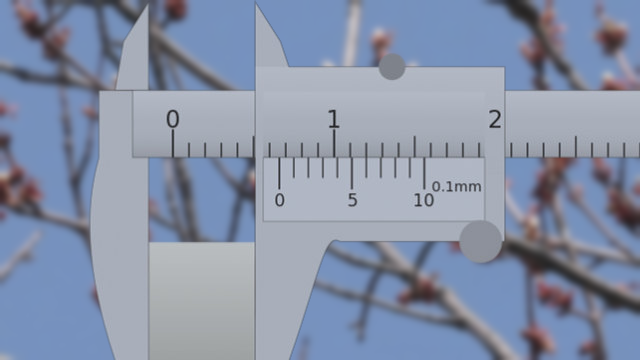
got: 6.6 mm
